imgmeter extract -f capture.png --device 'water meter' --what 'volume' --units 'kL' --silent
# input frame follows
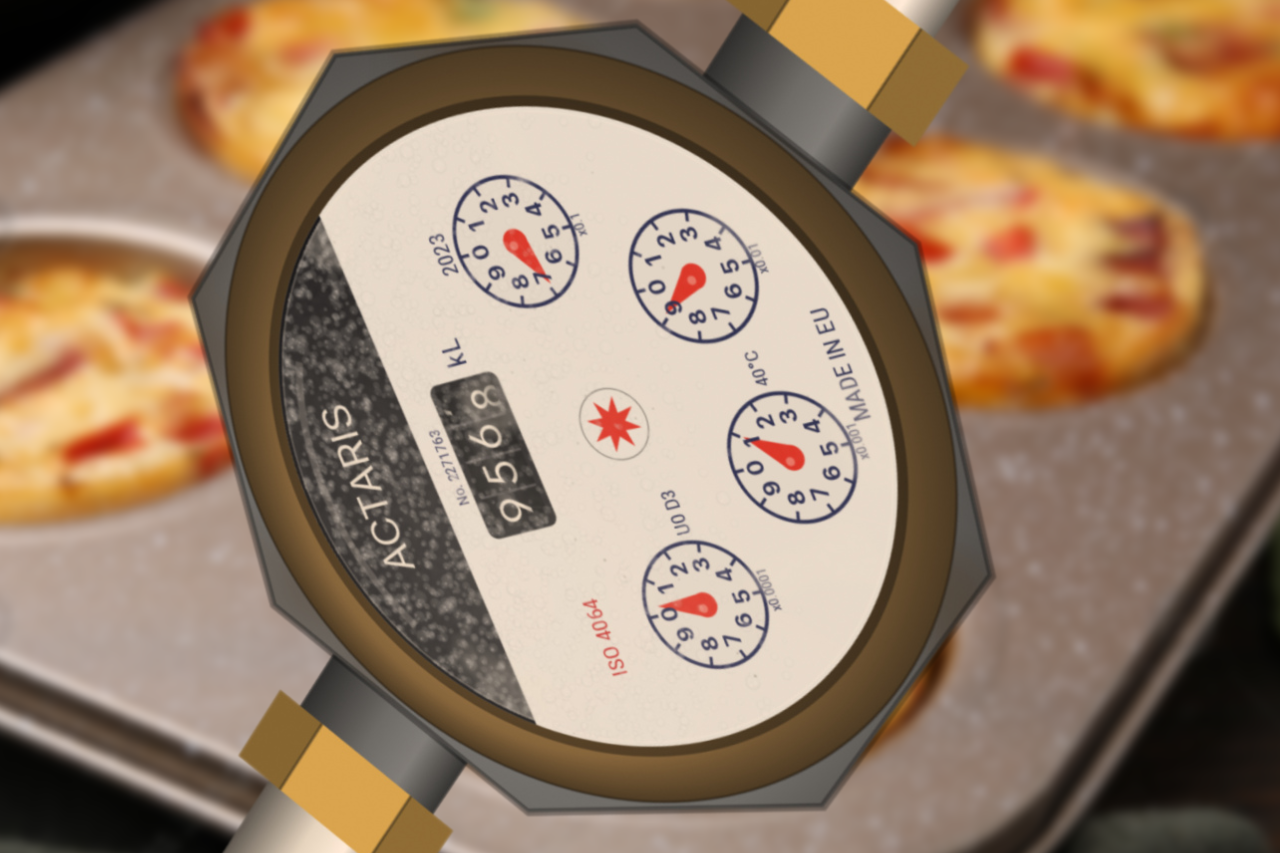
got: 9567.6910 kL
